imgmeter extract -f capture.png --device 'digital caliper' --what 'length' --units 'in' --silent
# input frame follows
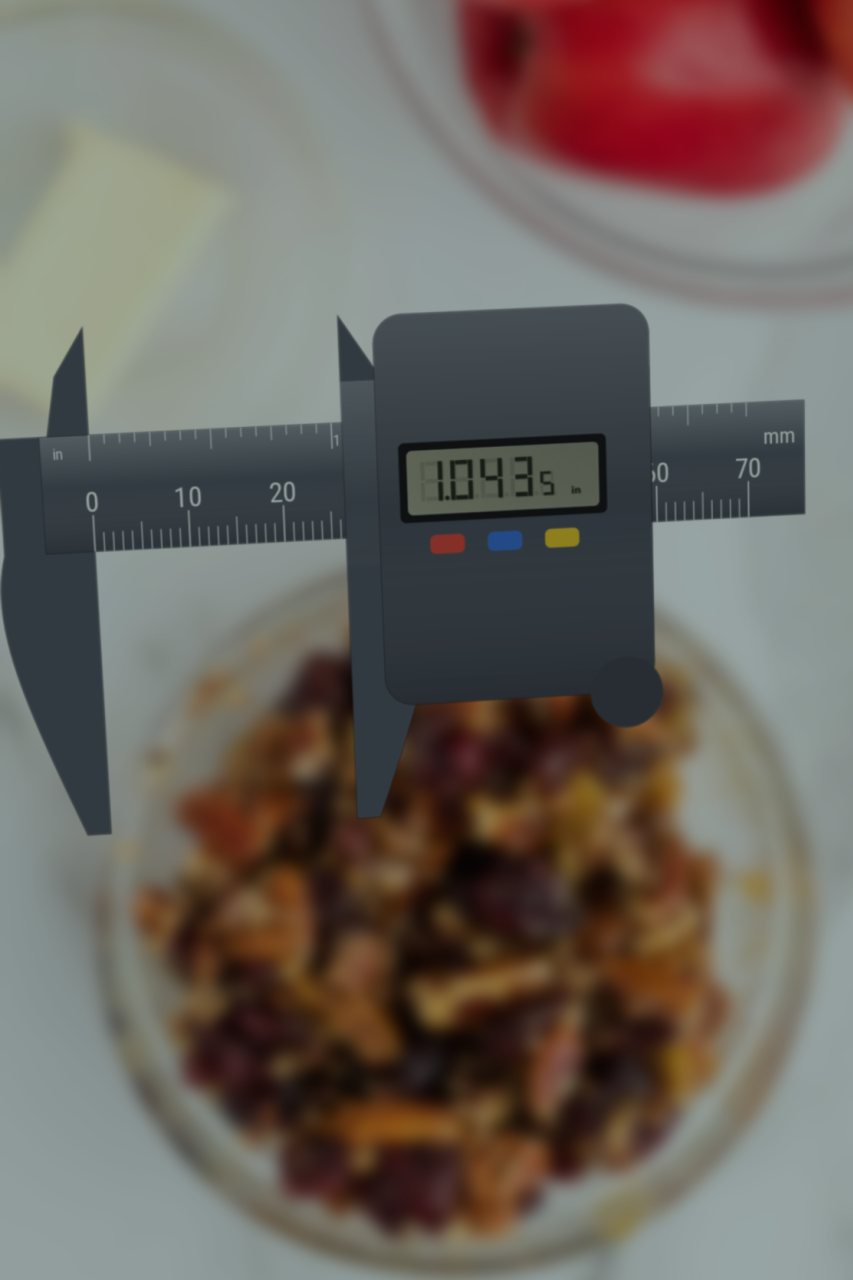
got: 1.0435 in
